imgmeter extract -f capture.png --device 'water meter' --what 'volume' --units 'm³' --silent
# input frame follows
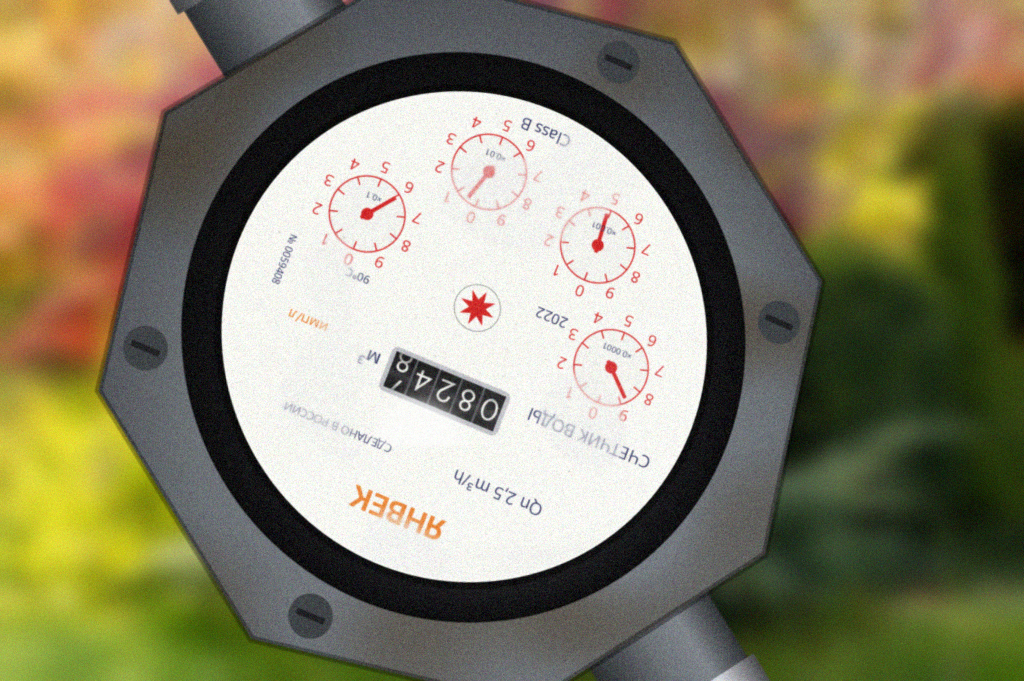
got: 8247.6048 m³
